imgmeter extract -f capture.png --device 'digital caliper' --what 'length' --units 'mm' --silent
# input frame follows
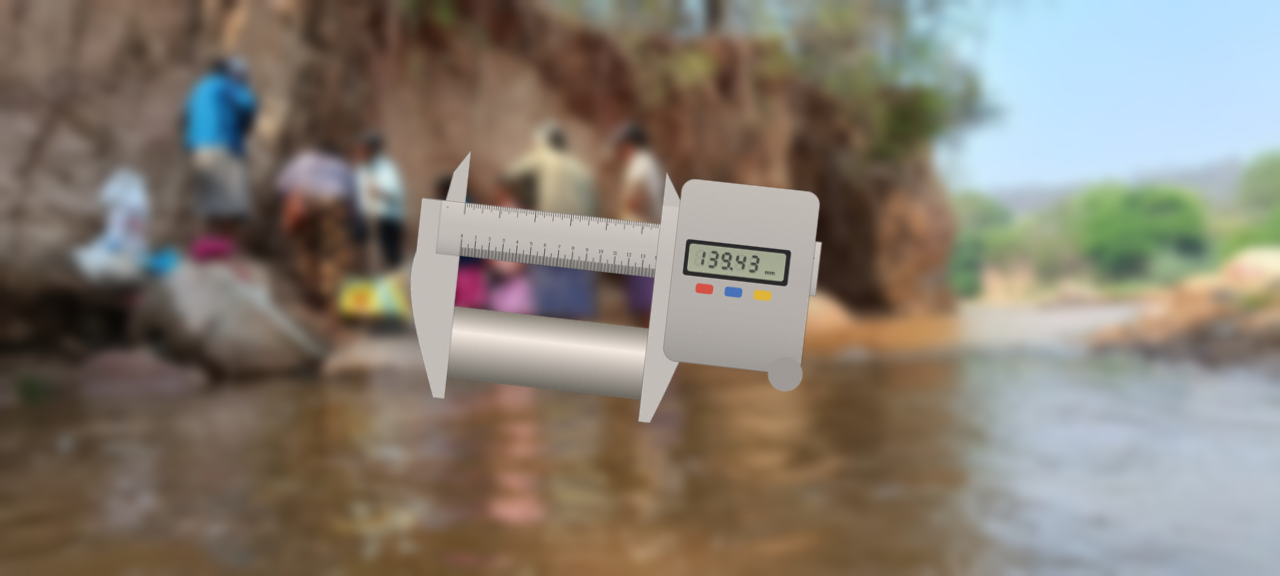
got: 139.43 mm
